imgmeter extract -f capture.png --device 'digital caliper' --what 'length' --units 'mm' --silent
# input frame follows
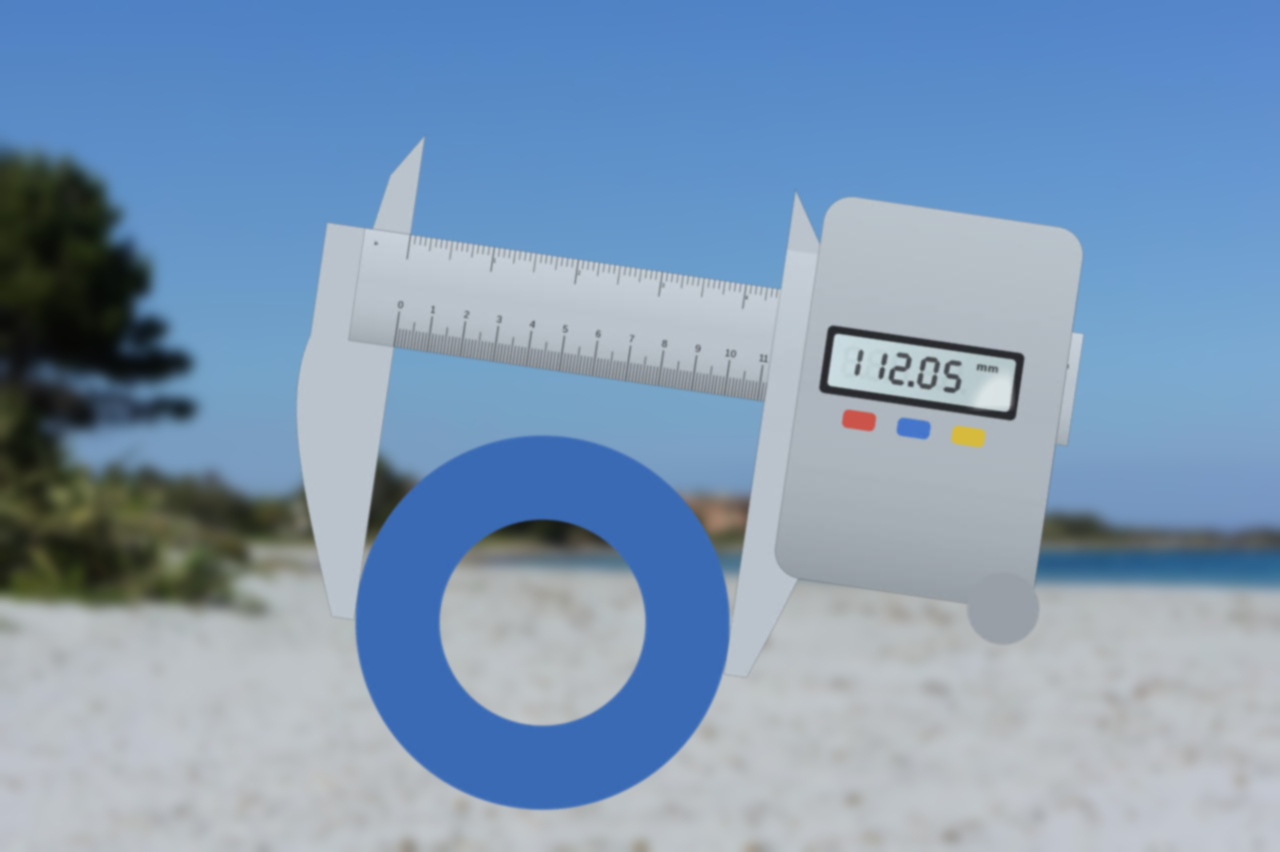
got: 112.05 mm
